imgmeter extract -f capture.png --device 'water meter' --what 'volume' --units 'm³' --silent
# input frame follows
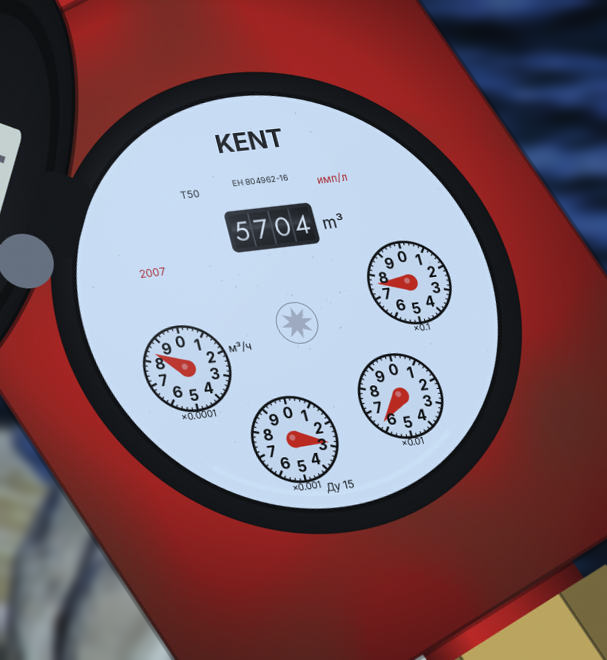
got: 5704.7628 m³
